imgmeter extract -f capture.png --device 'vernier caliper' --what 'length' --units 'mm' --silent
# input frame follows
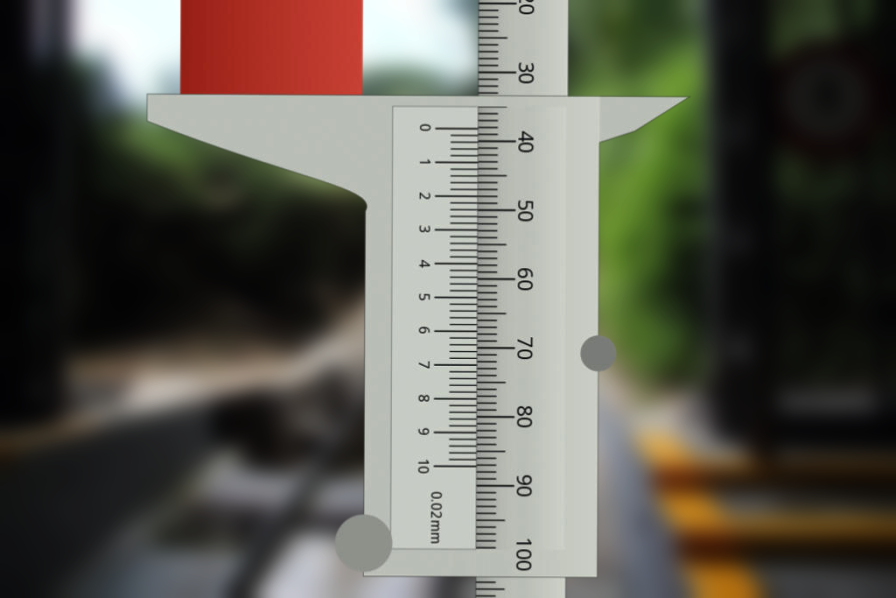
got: 38.2 mm
